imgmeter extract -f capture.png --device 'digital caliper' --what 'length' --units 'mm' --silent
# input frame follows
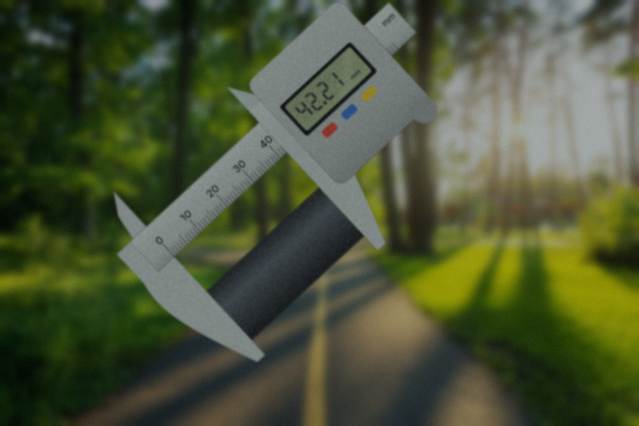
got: 42.21 mm
